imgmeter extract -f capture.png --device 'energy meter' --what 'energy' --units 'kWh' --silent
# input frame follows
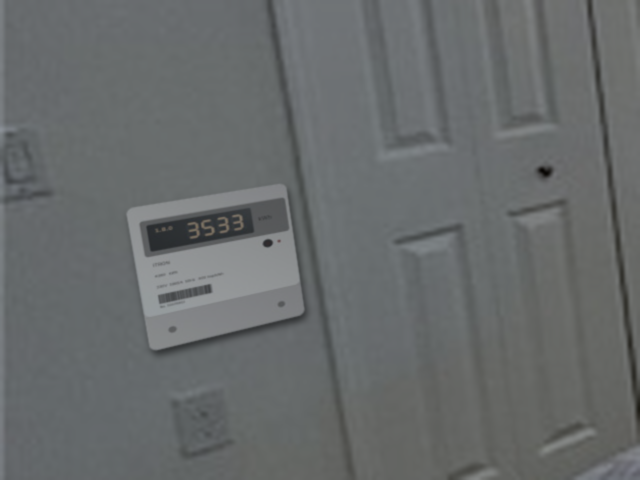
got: 3533 kWh
